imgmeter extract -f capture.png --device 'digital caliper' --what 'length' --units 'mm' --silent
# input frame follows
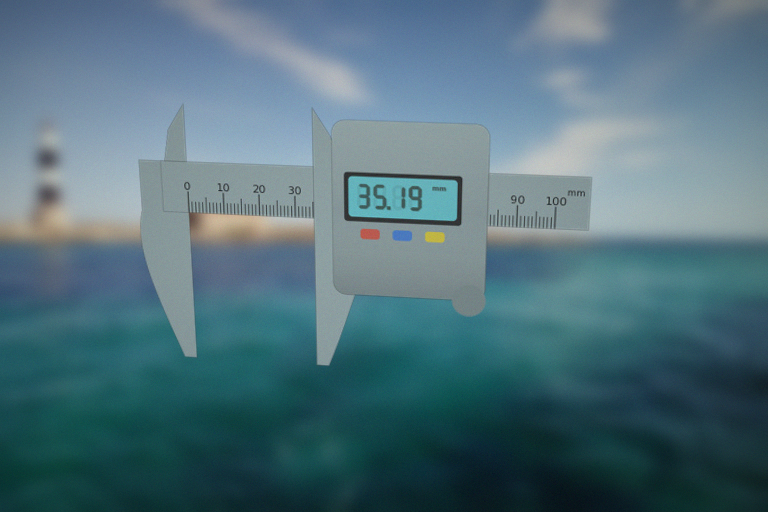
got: 35.19 mm
